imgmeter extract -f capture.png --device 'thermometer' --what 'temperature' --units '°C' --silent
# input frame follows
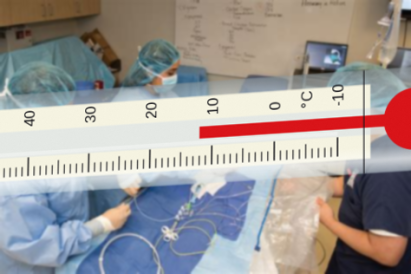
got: 12 °C
